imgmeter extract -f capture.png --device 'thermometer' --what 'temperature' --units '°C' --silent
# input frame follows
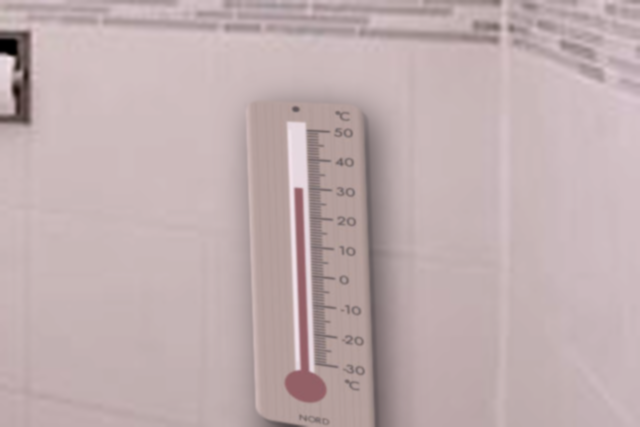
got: 30 °C
